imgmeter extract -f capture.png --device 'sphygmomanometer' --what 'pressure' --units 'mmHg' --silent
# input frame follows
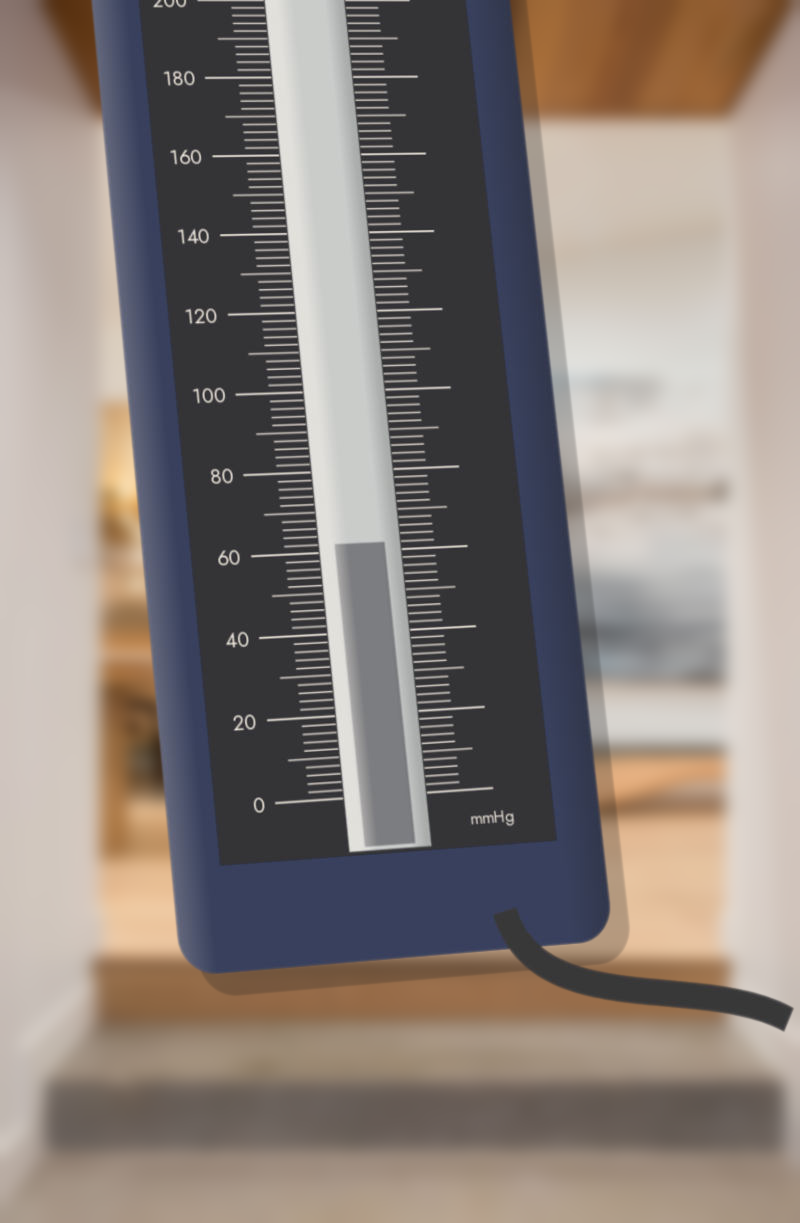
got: 62 mmHg
